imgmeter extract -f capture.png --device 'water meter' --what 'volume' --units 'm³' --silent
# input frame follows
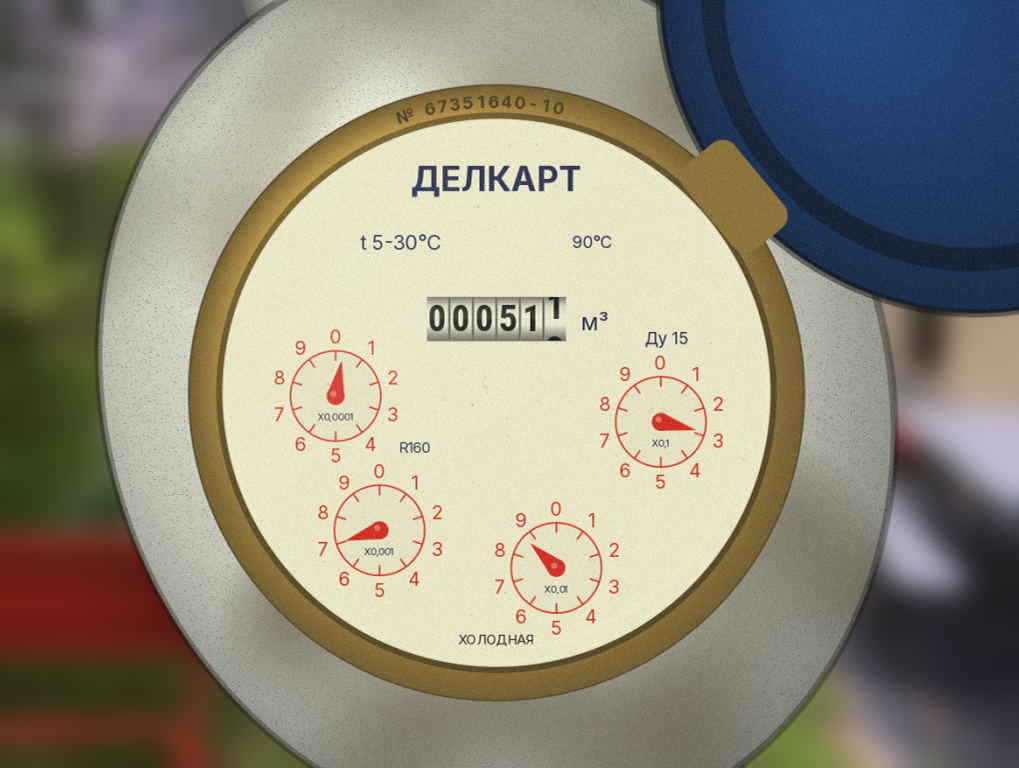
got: 511.2870 m³
